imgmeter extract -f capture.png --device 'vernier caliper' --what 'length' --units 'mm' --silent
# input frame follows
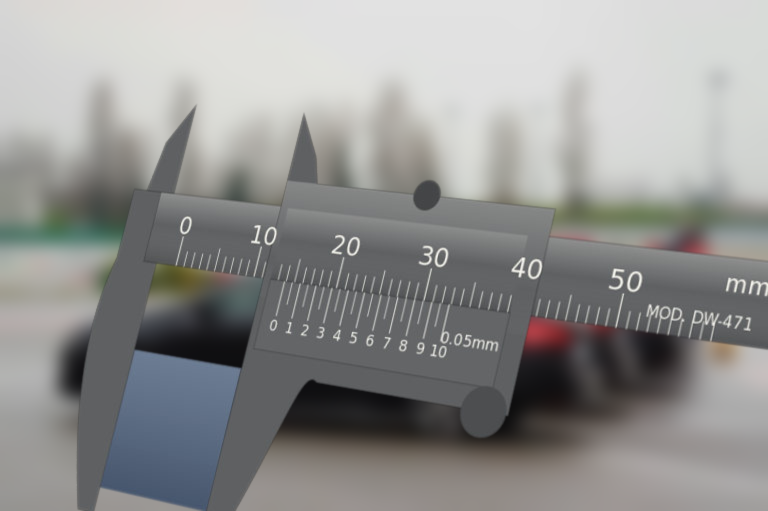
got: 13.8 mm
